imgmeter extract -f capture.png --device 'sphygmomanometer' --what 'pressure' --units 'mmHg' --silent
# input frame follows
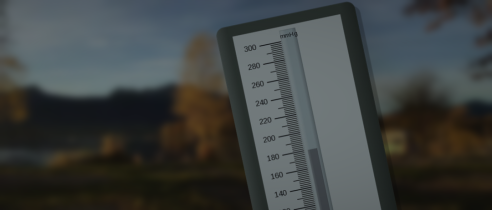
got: 180 mmHg
